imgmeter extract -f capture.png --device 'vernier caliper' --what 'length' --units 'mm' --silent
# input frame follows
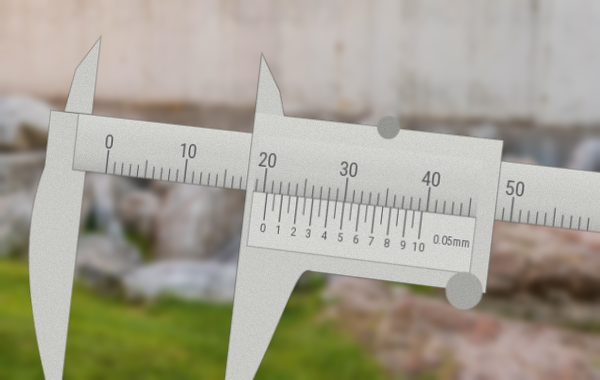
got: 20.4 mm
